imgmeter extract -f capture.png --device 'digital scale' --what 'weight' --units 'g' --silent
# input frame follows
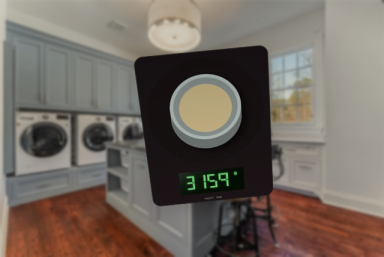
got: 3159 g
